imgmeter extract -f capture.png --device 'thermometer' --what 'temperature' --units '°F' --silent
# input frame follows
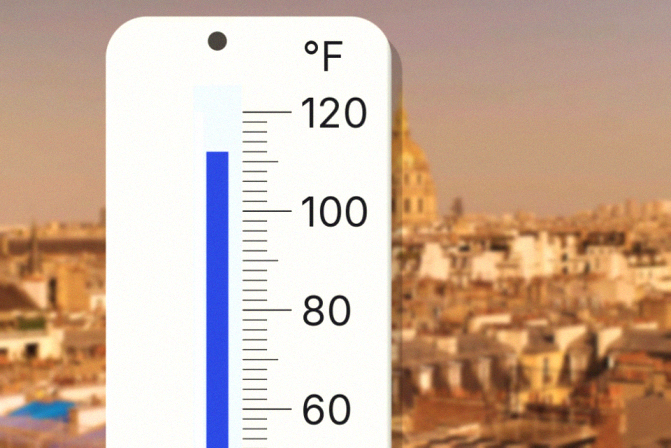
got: 112 °F
